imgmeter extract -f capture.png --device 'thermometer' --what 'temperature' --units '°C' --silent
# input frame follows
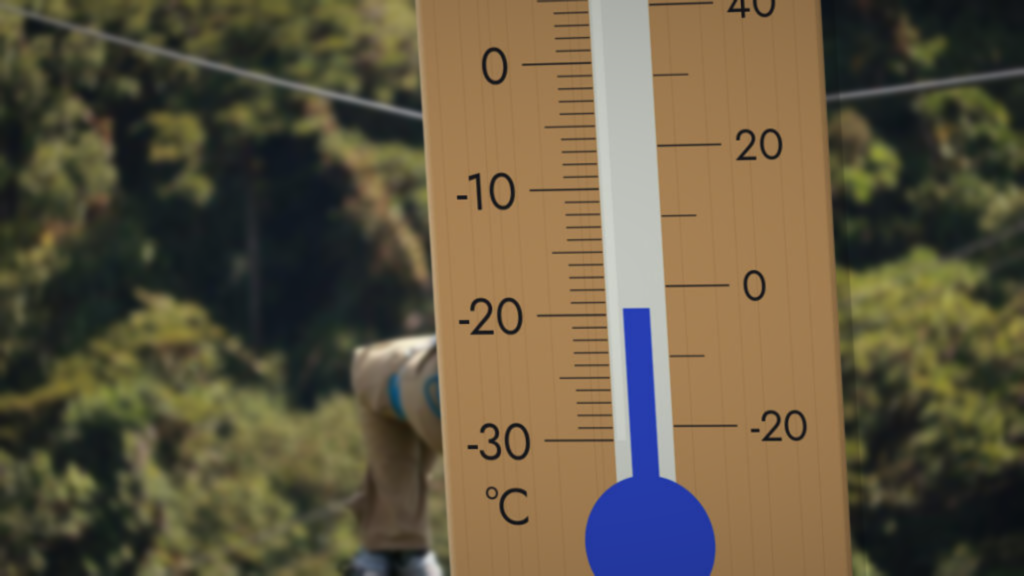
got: -19.5 °C
